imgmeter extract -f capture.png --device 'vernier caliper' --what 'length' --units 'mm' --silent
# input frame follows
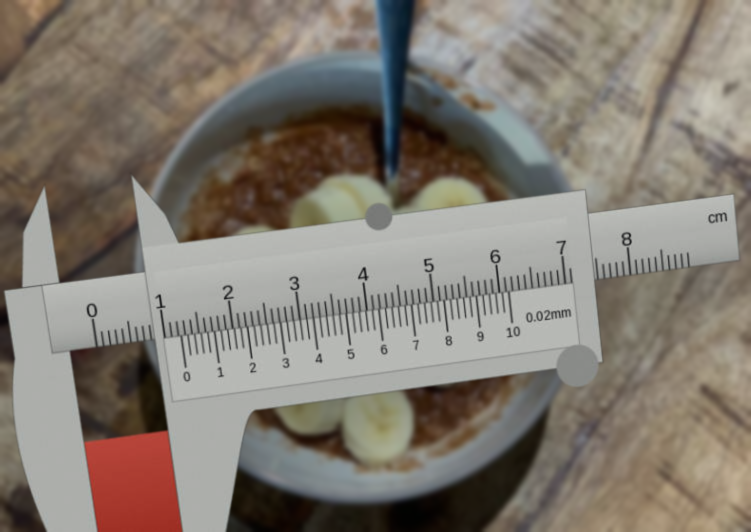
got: 12.4 mm
